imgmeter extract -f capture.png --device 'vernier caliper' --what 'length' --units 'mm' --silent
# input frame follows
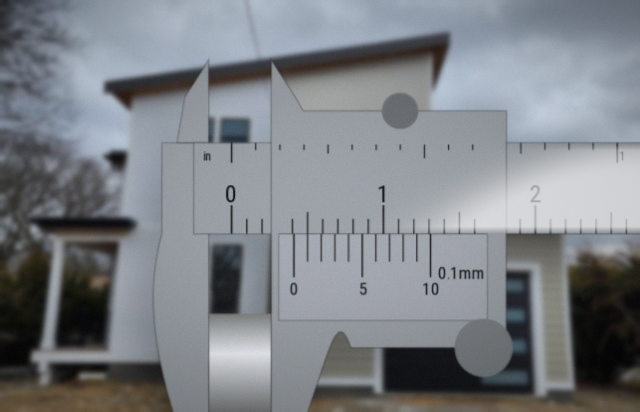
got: 4.1 mm
